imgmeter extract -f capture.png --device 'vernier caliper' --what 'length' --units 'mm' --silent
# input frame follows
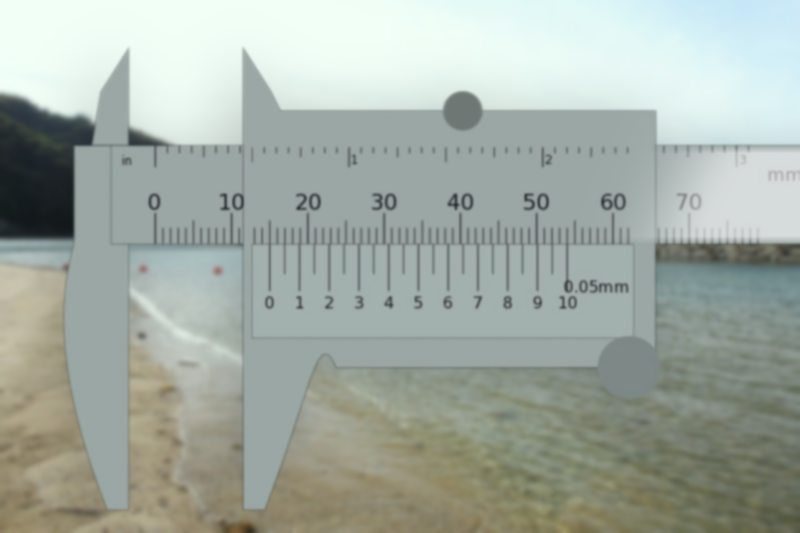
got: 15.0 mm
